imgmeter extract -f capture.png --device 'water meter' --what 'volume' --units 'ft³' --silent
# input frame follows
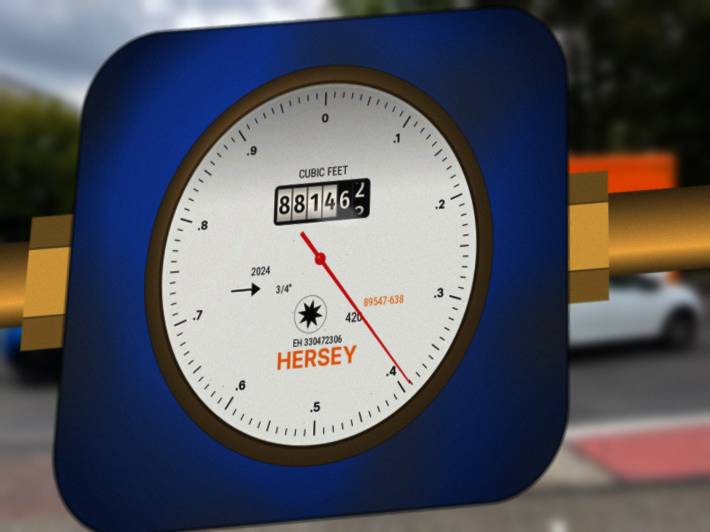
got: 881462.39 ft³
